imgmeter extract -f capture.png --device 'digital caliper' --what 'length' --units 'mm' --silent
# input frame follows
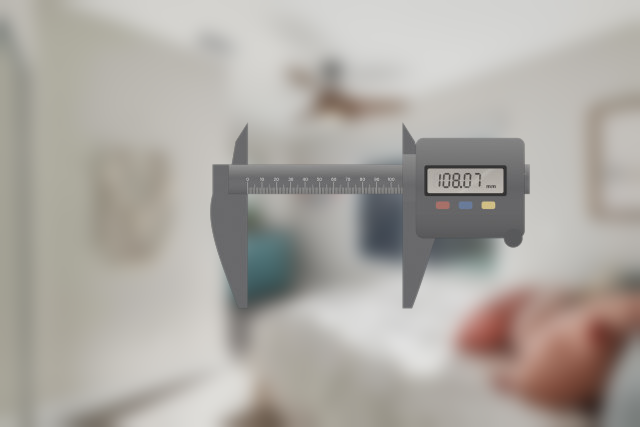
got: 108.07 mm
